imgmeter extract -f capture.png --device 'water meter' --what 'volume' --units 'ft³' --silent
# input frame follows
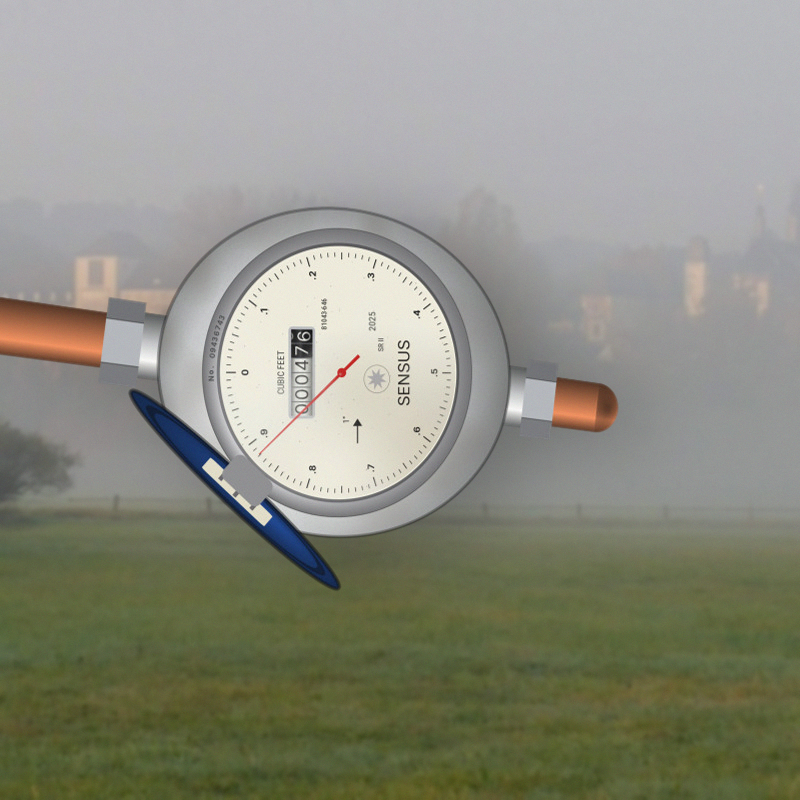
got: 475.88 ft³
